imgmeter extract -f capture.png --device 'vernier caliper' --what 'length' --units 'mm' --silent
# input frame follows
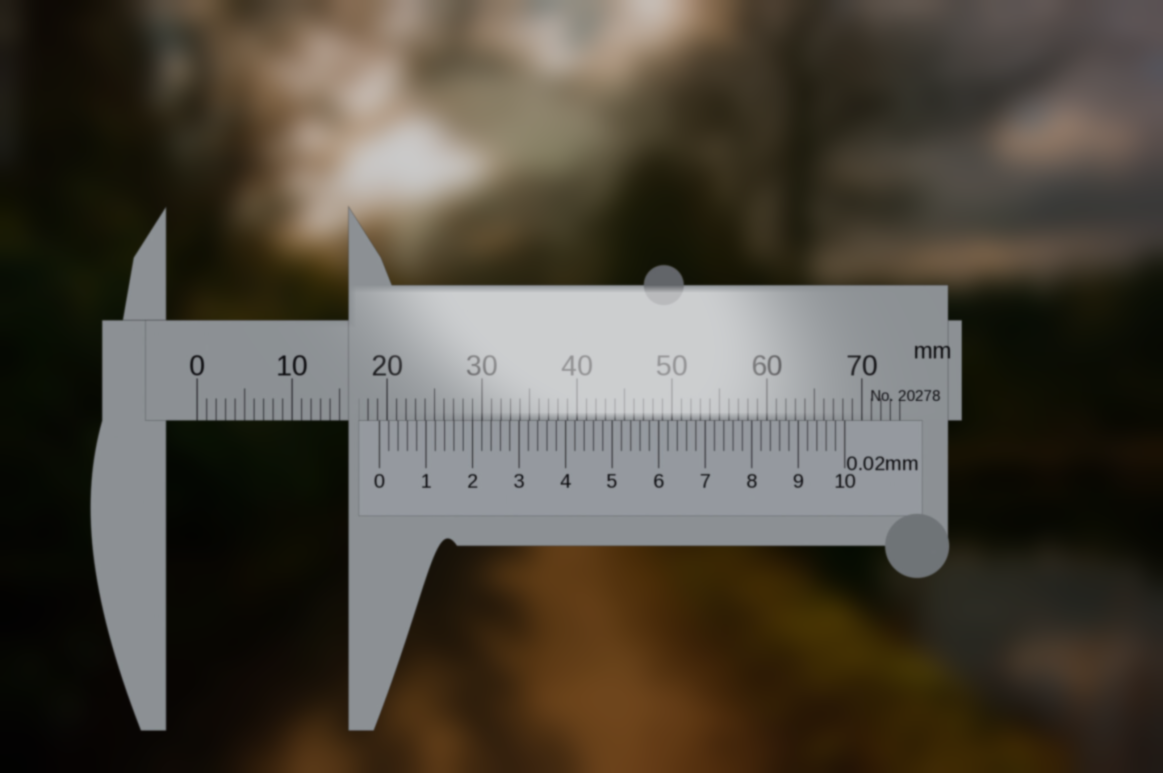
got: 19.2 mm
